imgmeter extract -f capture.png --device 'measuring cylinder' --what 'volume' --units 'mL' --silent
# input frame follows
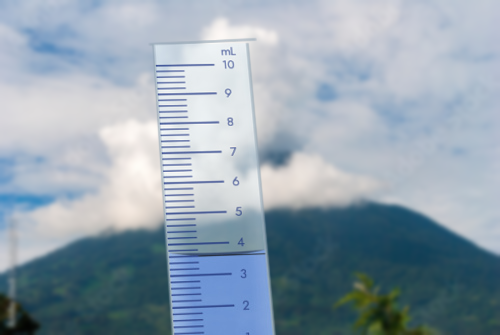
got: 3.6 mL
